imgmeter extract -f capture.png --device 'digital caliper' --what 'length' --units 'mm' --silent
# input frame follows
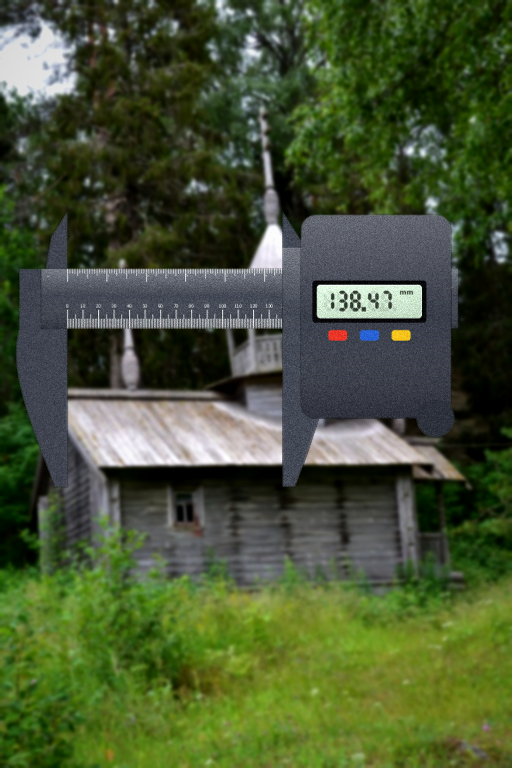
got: 138.47 mm
